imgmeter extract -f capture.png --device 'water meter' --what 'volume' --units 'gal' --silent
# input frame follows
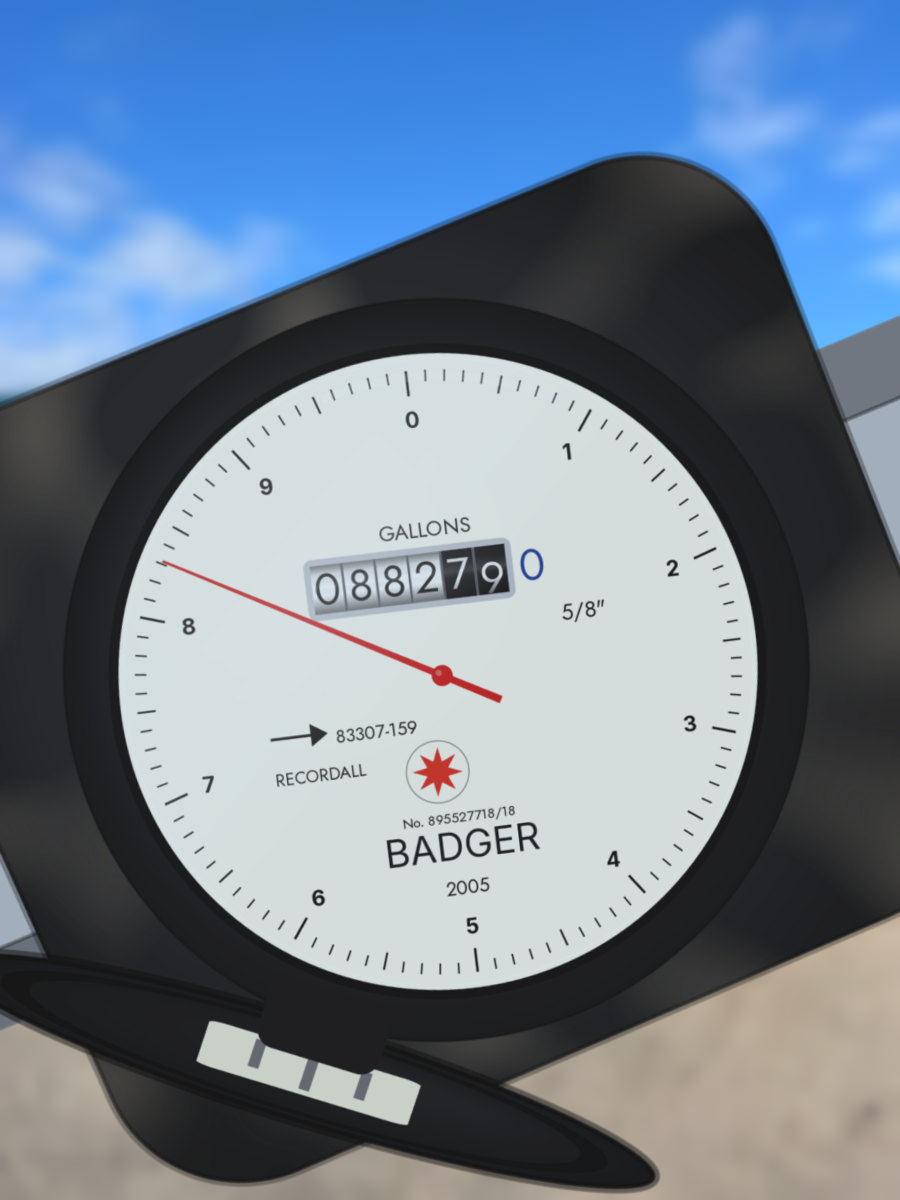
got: 882788.3 gal
